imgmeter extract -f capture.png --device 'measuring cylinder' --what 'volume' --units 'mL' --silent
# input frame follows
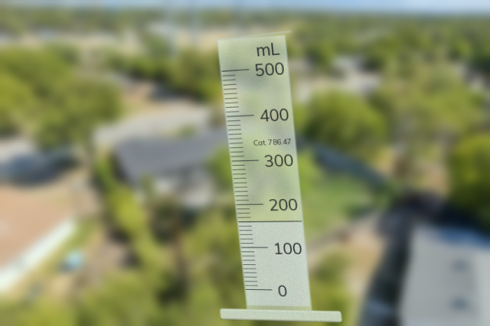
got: 160 mL
